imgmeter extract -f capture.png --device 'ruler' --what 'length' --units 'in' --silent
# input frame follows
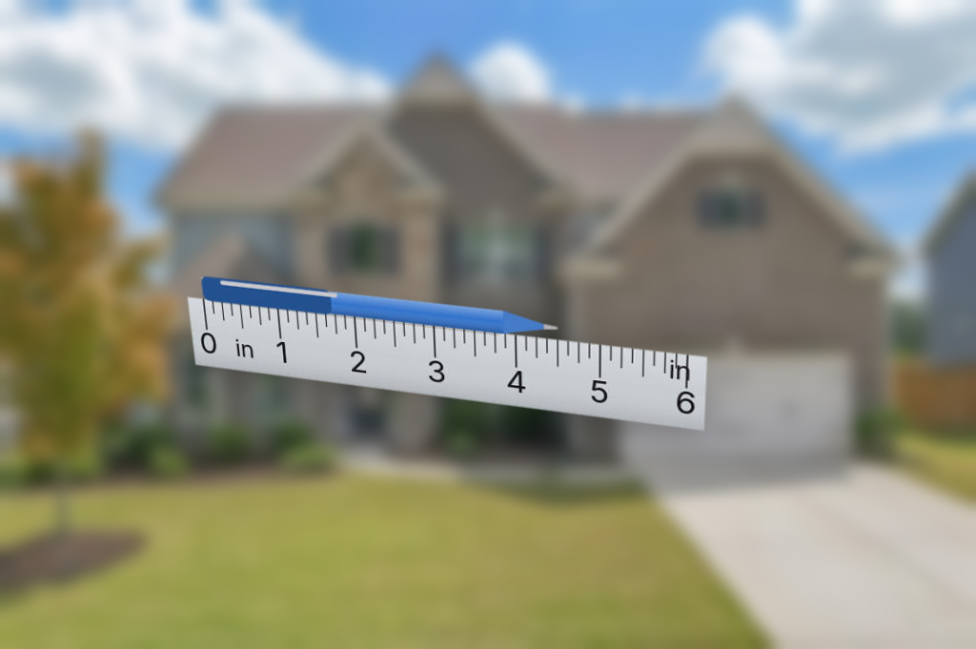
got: 4.5 in
